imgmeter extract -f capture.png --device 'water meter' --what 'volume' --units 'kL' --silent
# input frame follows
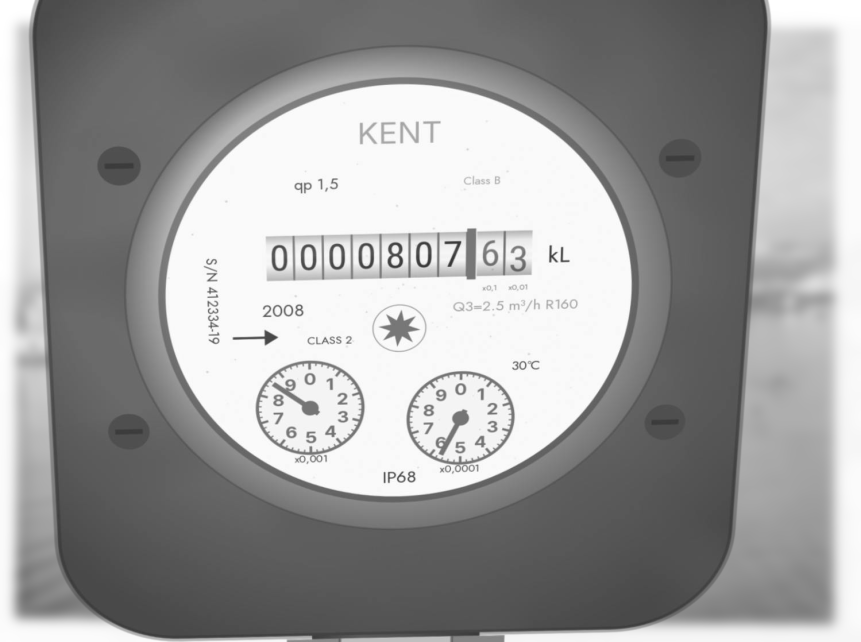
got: 807.6285 kL
